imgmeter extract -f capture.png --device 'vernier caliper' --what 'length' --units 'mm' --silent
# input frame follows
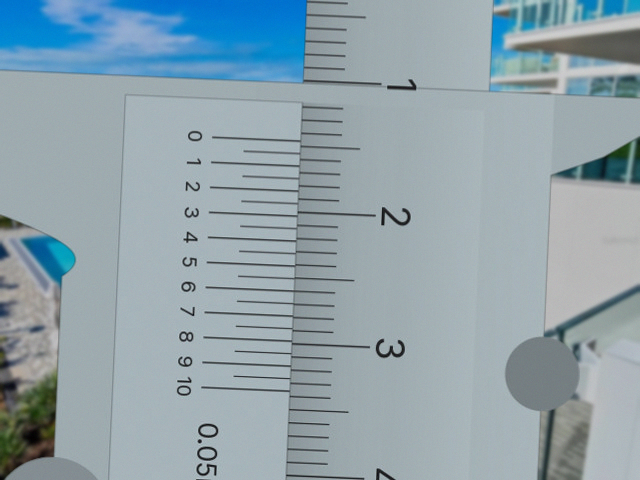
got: 14.6 mm
